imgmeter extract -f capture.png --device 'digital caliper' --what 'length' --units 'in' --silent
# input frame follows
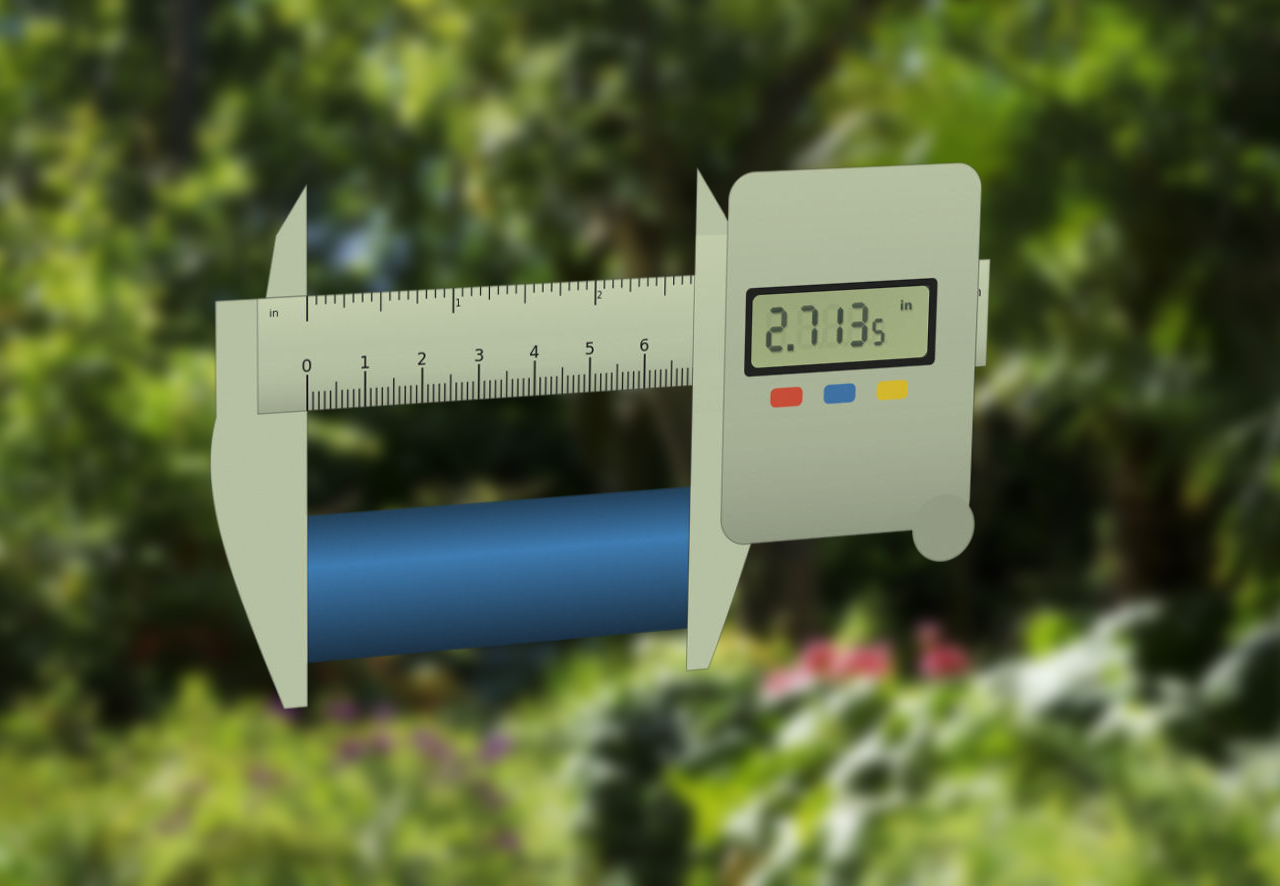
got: 2.7135 in
